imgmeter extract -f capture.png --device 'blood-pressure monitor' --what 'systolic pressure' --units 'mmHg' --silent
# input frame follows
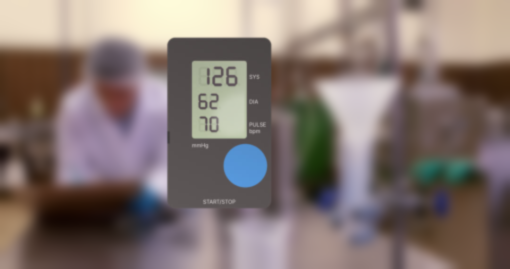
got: 126 mmHg
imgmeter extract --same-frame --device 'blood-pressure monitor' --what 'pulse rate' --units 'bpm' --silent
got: 70 bpm
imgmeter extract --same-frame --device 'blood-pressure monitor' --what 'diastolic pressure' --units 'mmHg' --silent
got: 62 mmHg
